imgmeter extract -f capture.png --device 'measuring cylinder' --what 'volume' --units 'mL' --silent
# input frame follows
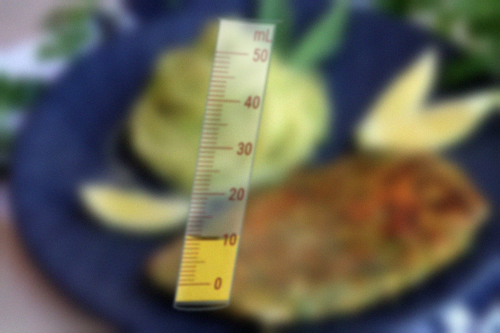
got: 10 mL
